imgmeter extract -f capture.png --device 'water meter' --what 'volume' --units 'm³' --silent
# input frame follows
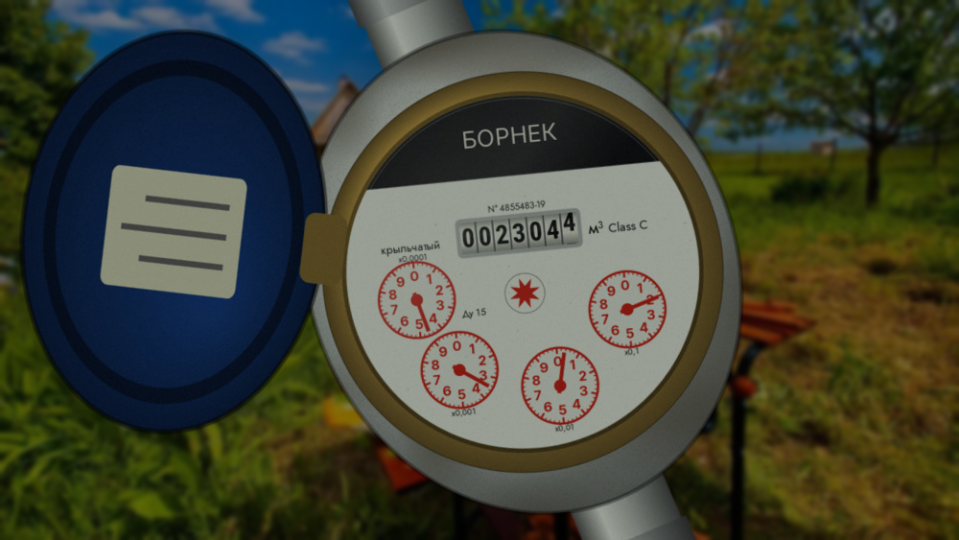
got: 23044.2034 m³
